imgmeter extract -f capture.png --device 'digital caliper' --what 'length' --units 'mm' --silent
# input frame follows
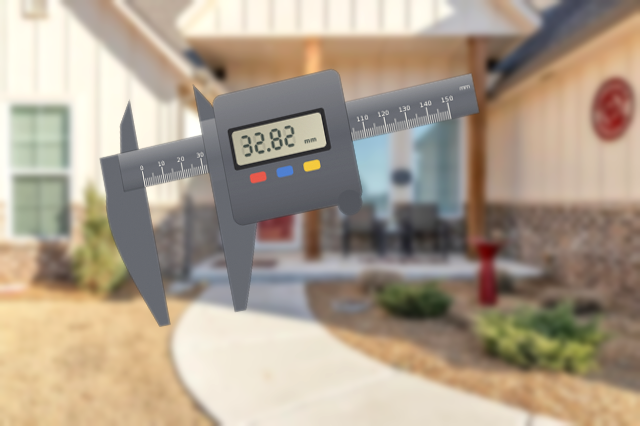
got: 32.82 mm
